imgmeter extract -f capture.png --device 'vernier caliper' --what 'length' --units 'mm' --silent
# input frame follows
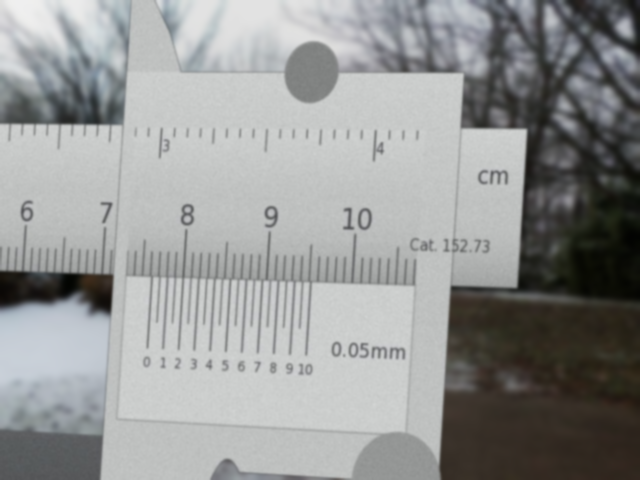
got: 76.2 mm
